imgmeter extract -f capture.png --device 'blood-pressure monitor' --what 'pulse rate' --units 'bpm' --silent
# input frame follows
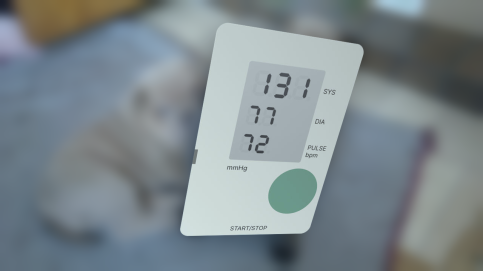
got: 72 bpm
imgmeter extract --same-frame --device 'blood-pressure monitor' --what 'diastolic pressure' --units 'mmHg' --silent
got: 77 mmHg
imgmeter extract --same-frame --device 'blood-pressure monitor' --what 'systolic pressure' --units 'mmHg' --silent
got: 131 mmHg
